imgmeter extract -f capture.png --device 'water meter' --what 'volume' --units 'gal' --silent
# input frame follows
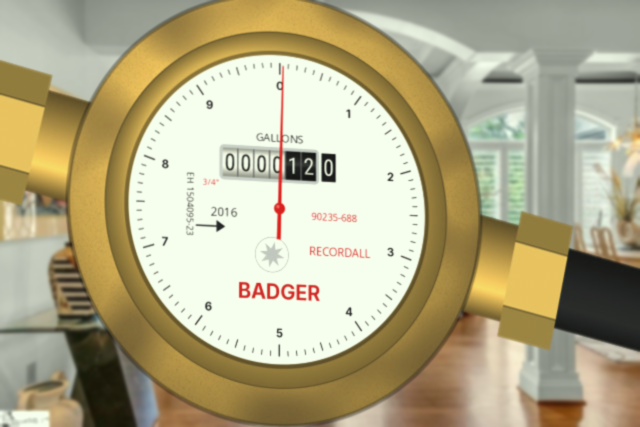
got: 120.0 gal
